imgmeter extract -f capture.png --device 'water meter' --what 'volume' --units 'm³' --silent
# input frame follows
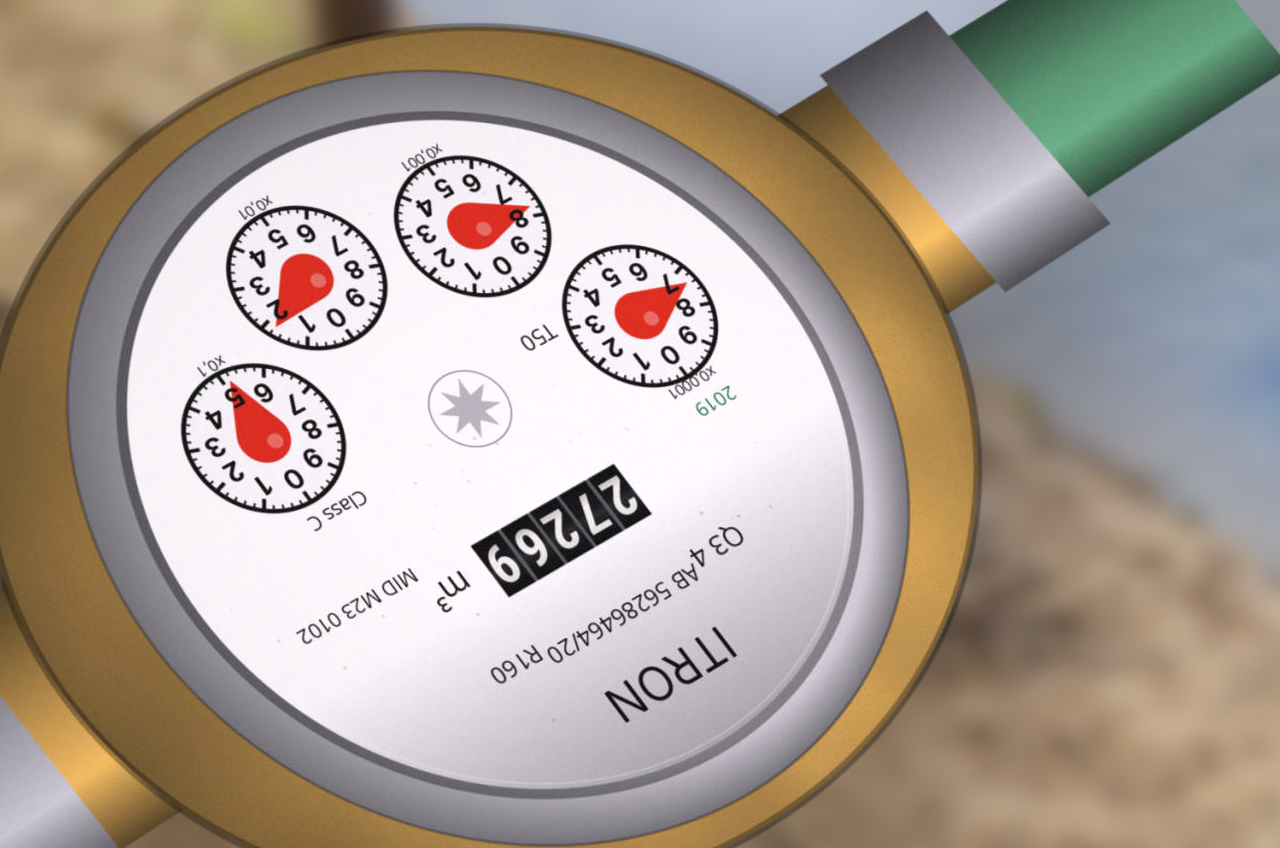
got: 27269.5177 m³
